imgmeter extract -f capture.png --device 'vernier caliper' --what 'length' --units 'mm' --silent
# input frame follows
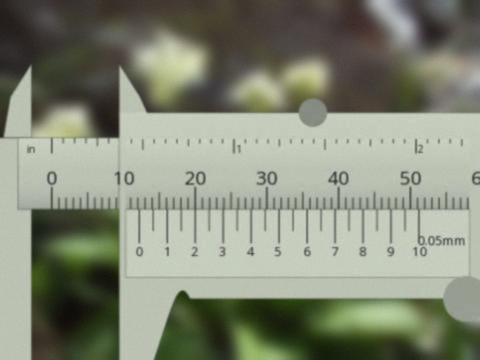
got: 12.2 mm
